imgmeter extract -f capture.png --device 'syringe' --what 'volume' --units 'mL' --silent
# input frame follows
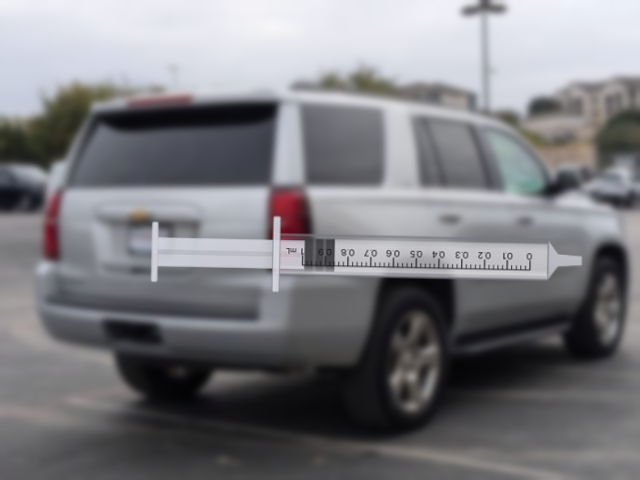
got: 0.86 mL
